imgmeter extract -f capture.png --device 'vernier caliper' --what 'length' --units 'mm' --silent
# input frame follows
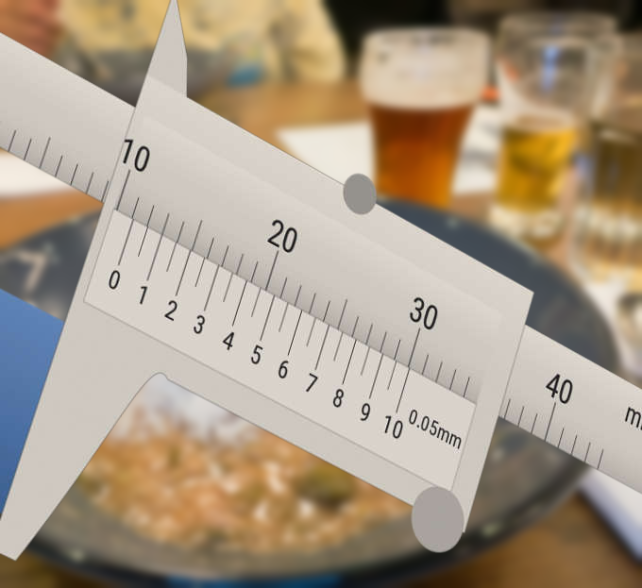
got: 11.1 mm
